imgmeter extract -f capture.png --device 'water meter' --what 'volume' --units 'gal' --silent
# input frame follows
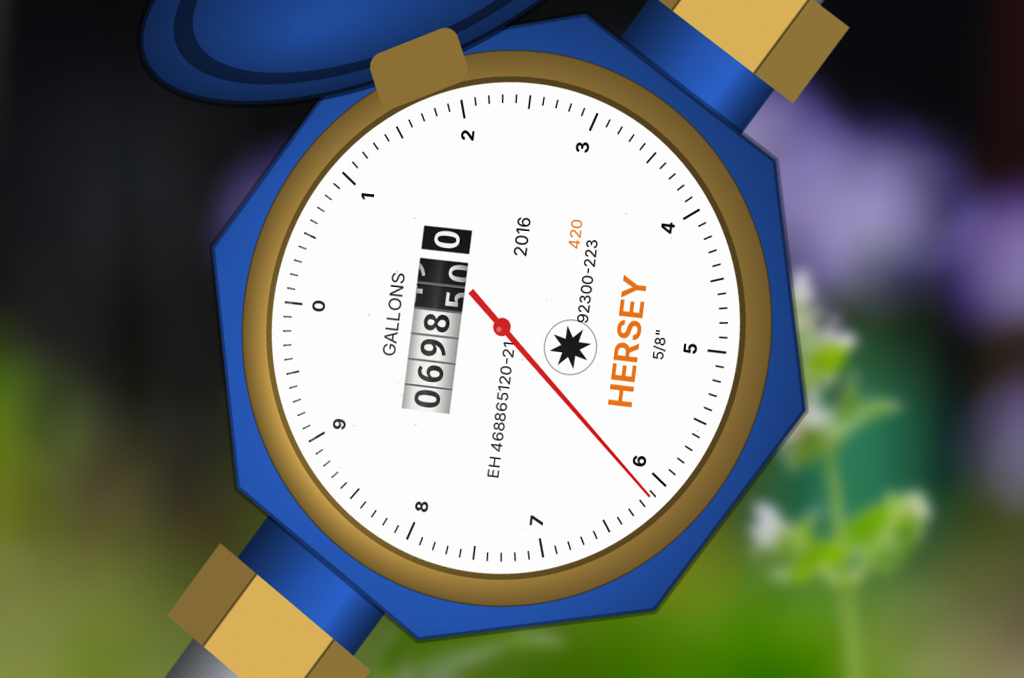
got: 698496.1 gal
